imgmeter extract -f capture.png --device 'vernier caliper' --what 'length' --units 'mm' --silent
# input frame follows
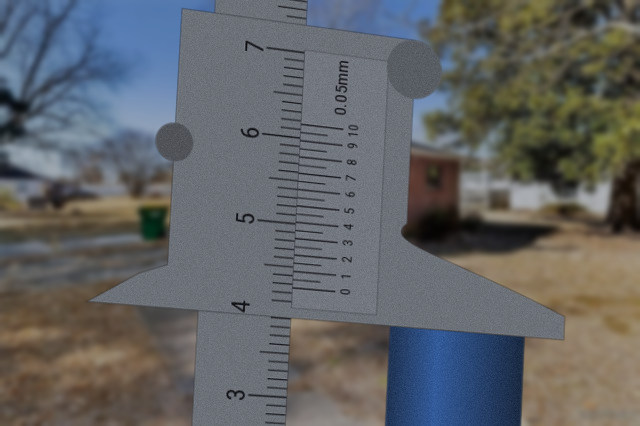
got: 42.6 mm
